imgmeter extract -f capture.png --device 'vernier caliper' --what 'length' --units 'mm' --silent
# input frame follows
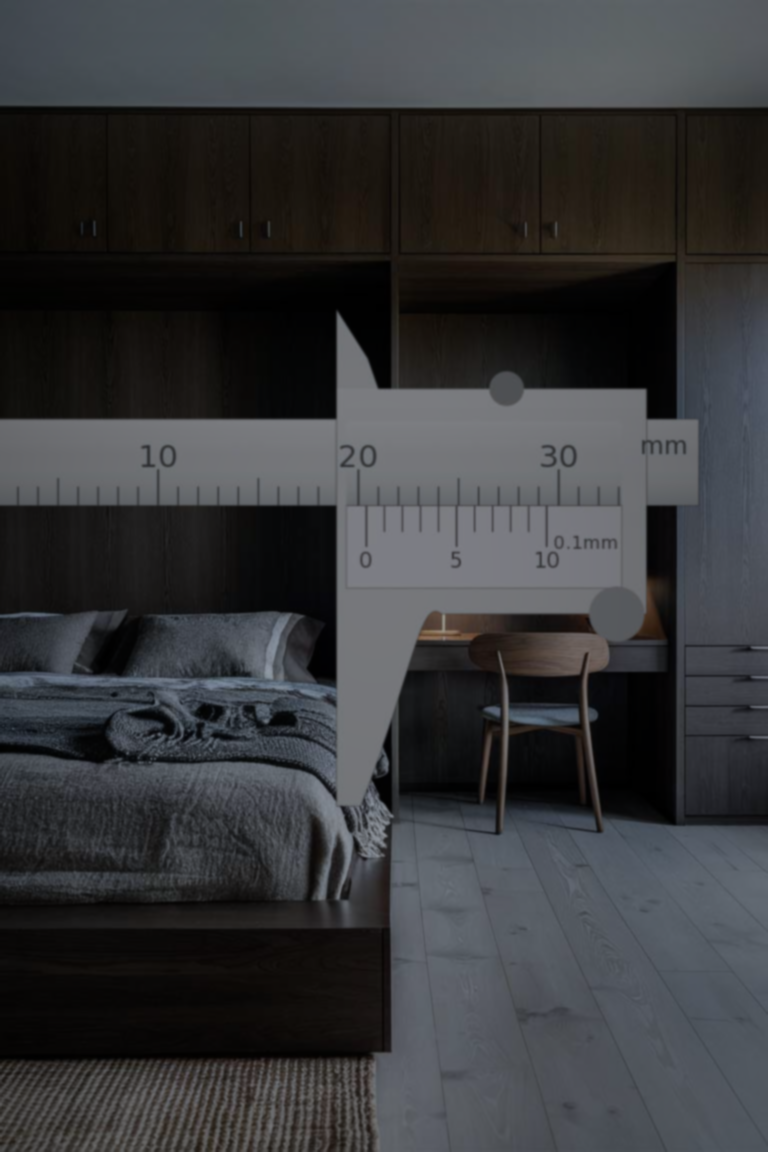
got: 20.4 mm
